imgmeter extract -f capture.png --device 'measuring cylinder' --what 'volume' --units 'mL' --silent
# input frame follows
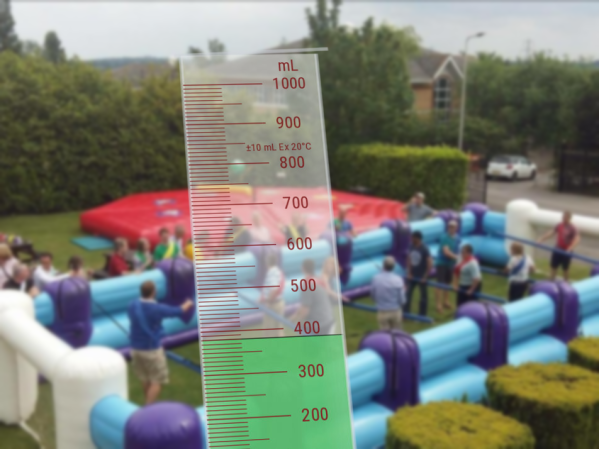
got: 380 mL
